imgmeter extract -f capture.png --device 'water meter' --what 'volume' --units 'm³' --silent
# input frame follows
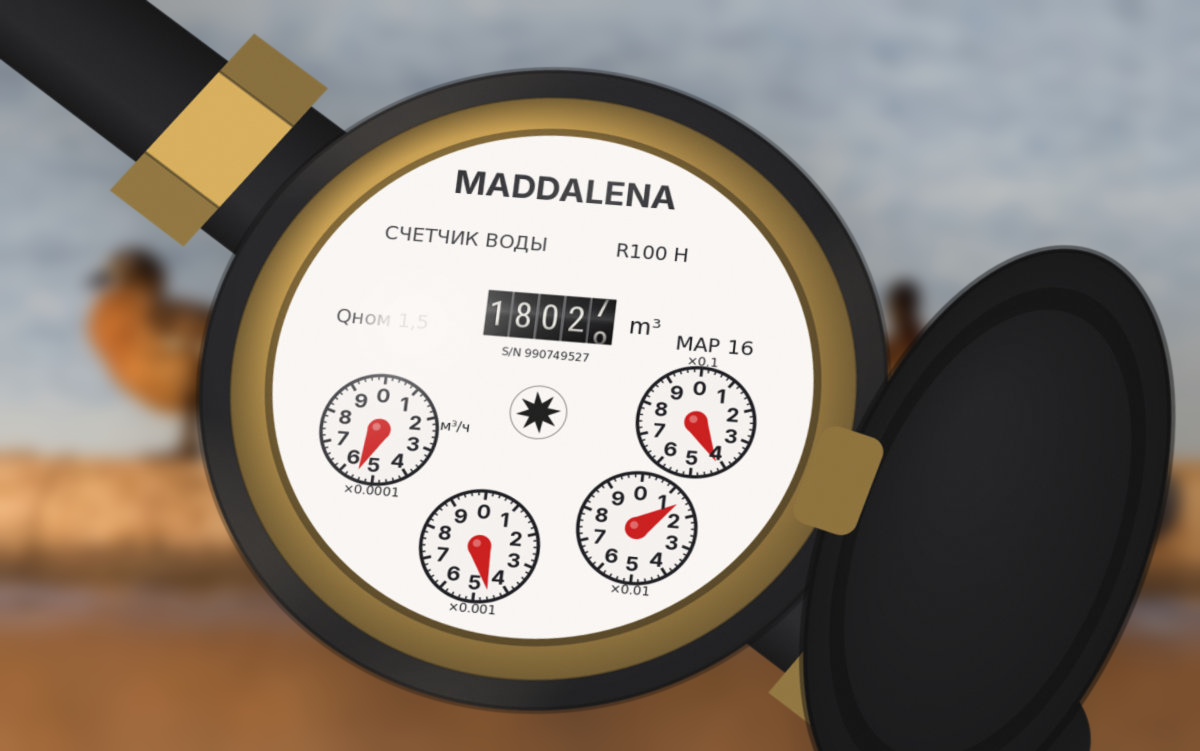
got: 18027.4145 m³
